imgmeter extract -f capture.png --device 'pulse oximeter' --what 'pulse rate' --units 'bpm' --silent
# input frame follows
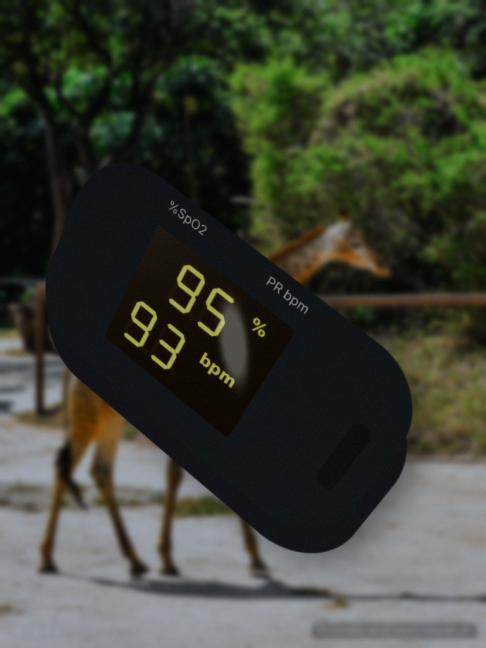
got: 93 bpm
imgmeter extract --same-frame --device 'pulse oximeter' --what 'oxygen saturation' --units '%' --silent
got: 95 %
